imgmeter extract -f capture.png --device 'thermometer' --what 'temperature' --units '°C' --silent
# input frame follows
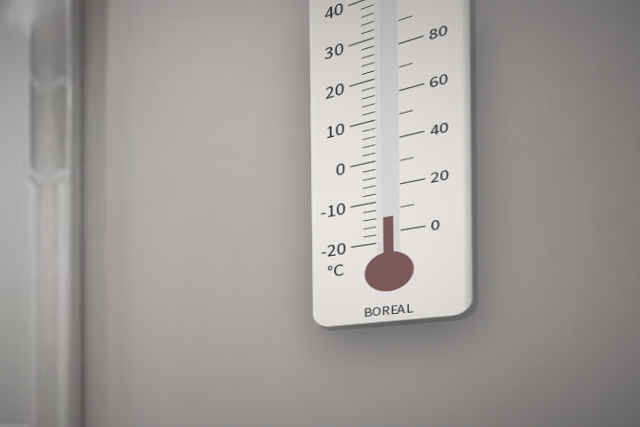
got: -14 °C
